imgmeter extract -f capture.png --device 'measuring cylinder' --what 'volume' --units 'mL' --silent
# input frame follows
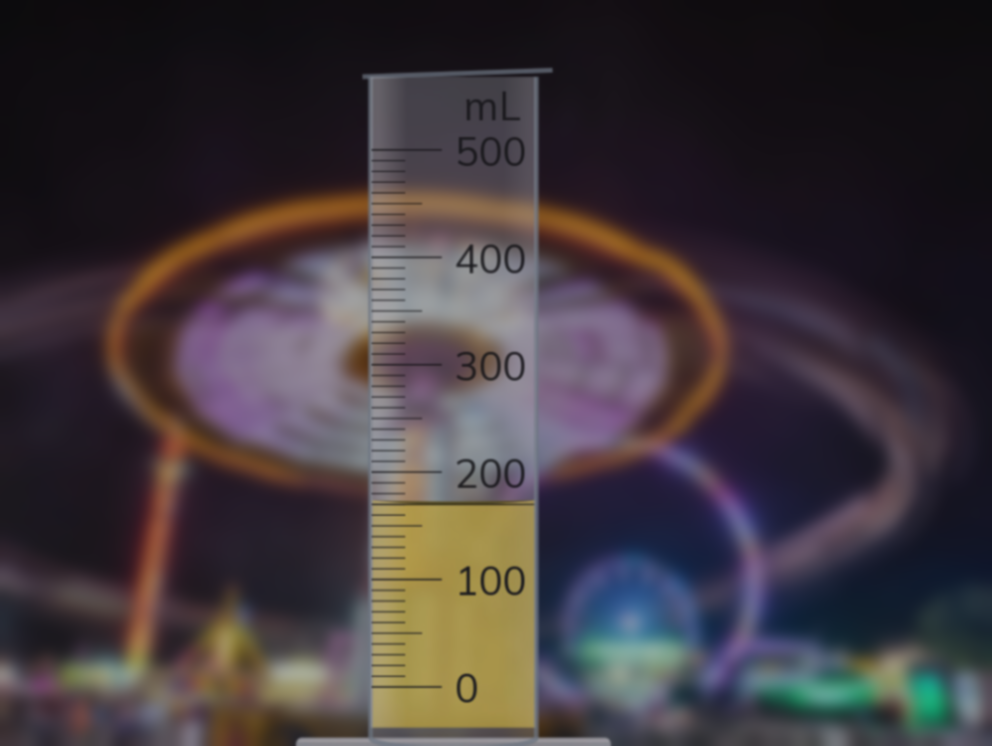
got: 170 mL
